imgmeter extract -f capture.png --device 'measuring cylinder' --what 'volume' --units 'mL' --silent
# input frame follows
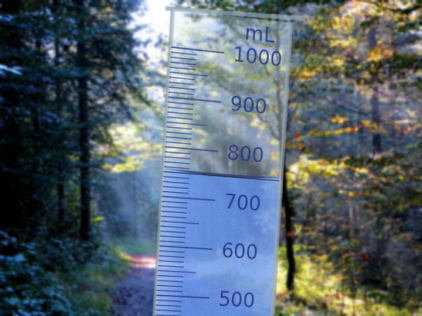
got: 750 mL
